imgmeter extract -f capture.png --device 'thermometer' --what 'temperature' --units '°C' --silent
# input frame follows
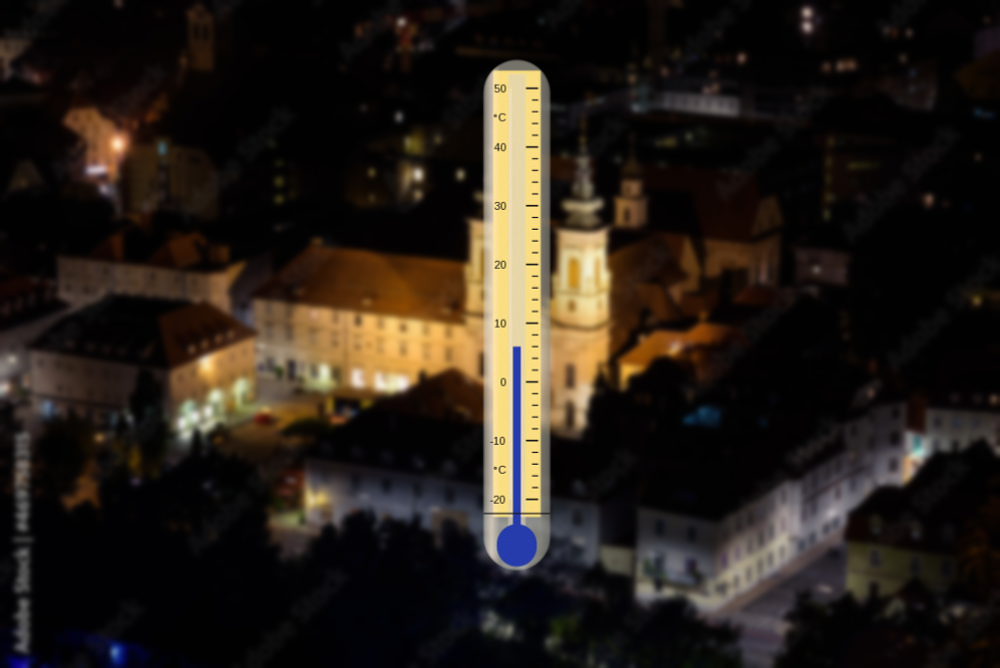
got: 6 °C
